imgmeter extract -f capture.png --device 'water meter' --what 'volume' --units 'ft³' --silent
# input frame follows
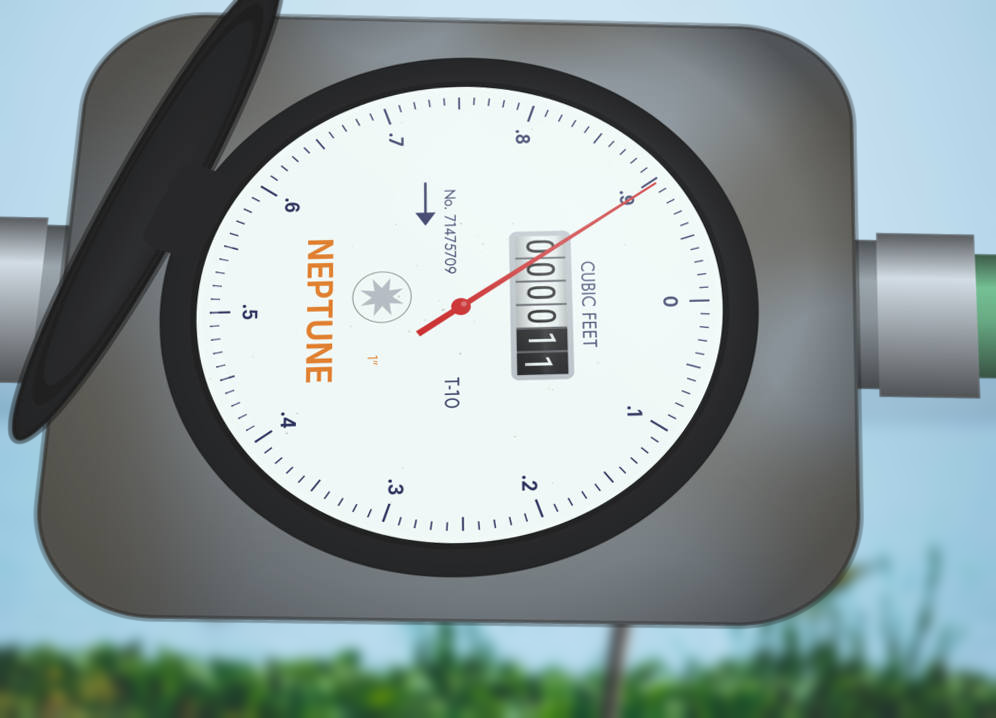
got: 10.90 ft³
